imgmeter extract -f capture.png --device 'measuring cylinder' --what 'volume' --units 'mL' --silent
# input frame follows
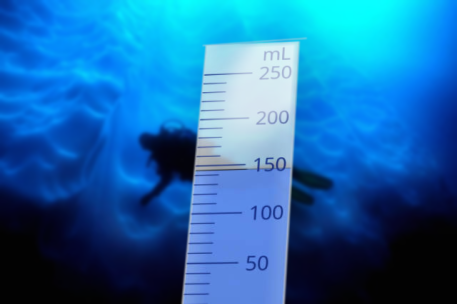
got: 145 mL
